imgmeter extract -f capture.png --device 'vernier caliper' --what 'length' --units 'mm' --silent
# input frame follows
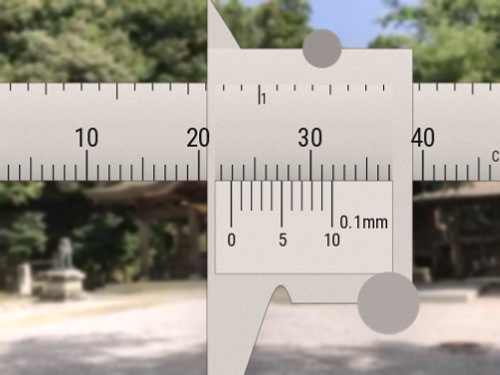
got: 22.9 mm
